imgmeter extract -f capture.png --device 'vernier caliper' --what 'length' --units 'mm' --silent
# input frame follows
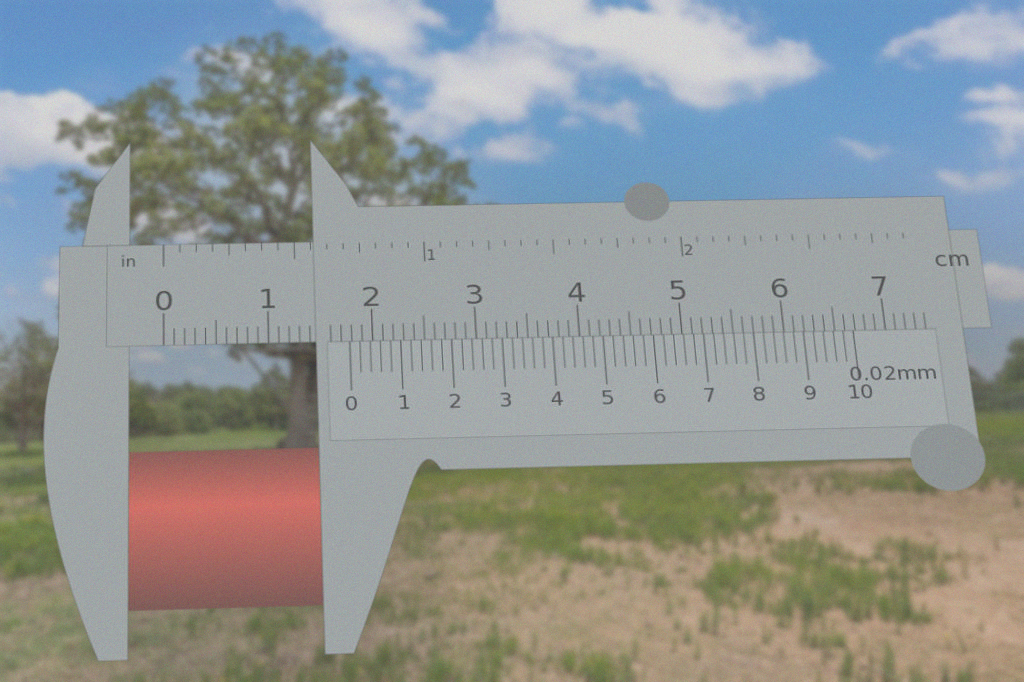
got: 17.8 mm
